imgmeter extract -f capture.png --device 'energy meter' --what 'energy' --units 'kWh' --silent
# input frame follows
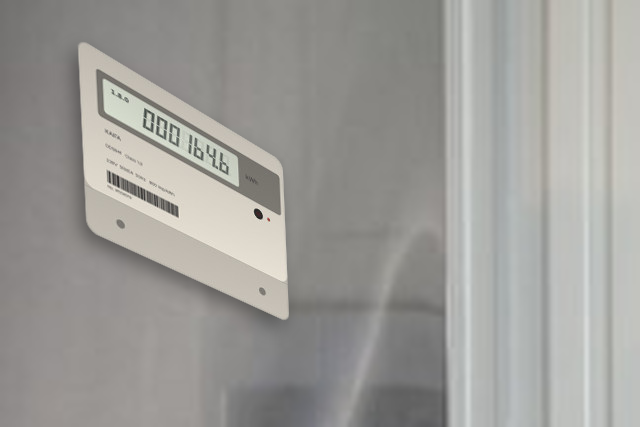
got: 164.6 kWh
